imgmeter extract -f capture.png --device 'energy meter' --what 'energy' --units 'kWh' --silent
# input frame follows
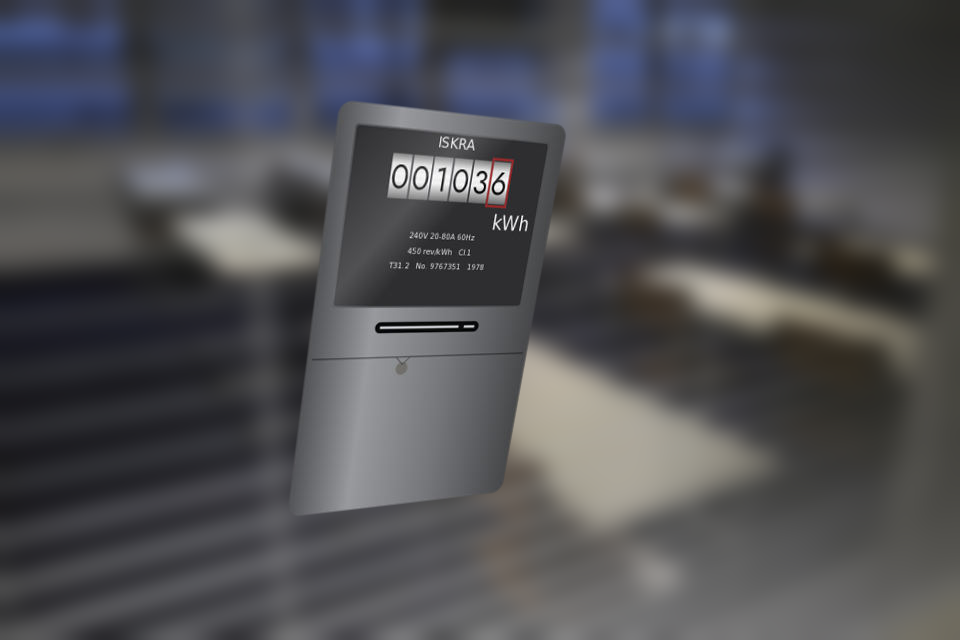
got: 103.6 kWh
